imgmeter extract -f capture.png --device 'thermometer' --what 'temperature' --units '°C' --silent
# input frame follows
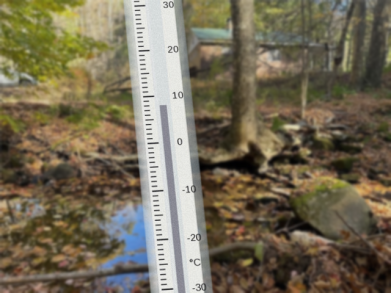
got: 8 °C
